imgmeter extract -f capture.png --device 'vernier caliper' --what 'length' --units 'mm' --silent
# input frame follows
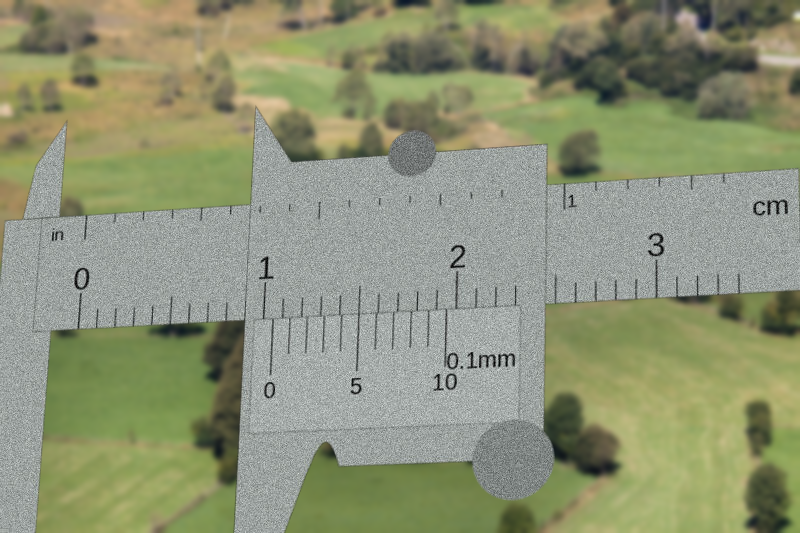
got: 10.5 mm
